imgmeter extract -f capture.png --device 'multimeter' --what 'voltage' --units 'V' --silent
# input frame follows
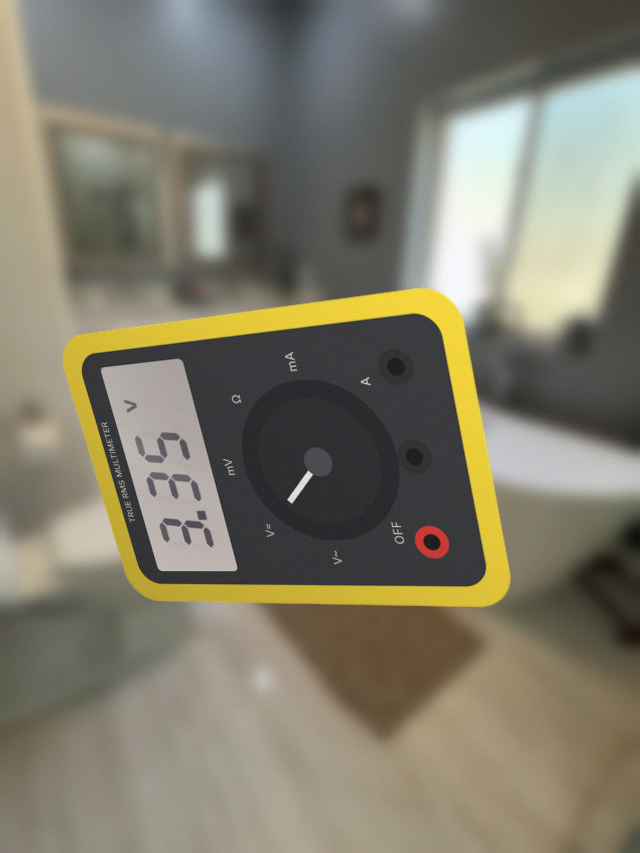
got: 3.35 V
